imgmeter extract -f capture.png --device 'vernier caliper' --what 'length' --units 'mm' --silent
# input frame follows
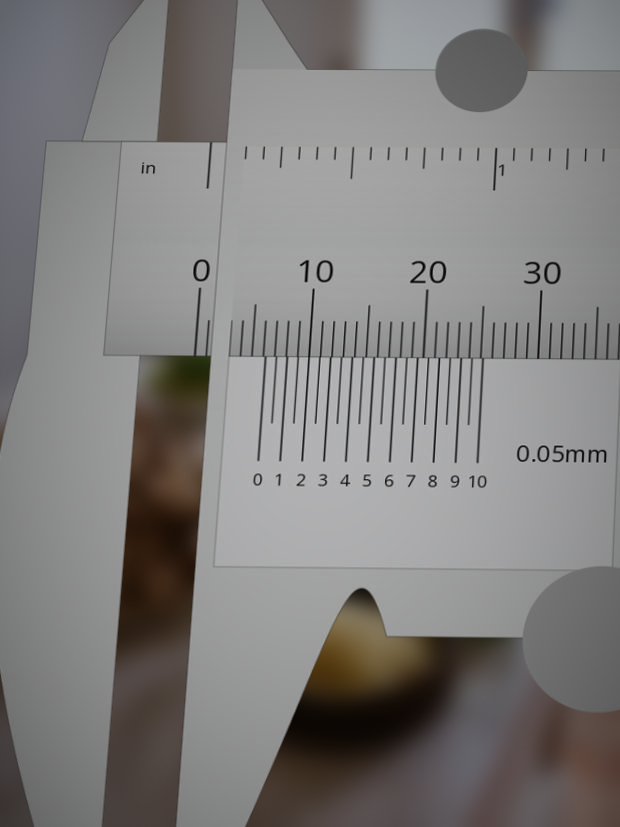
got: 6.2 mm
